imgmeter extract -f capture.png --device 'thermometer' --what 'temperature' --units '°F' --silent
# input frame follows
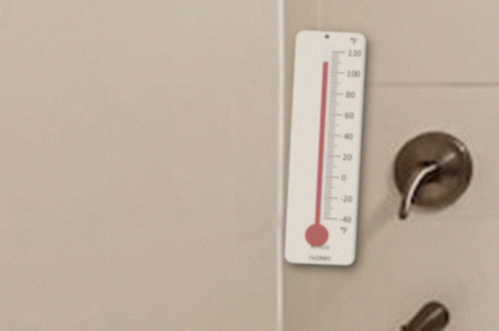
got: 110 °F
